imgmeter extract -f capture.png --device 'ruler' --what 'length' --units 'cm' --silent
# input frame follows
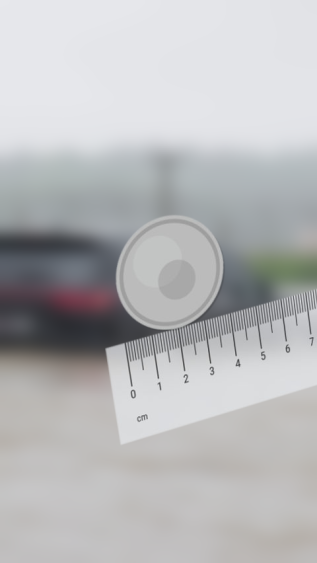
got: 4 cm
